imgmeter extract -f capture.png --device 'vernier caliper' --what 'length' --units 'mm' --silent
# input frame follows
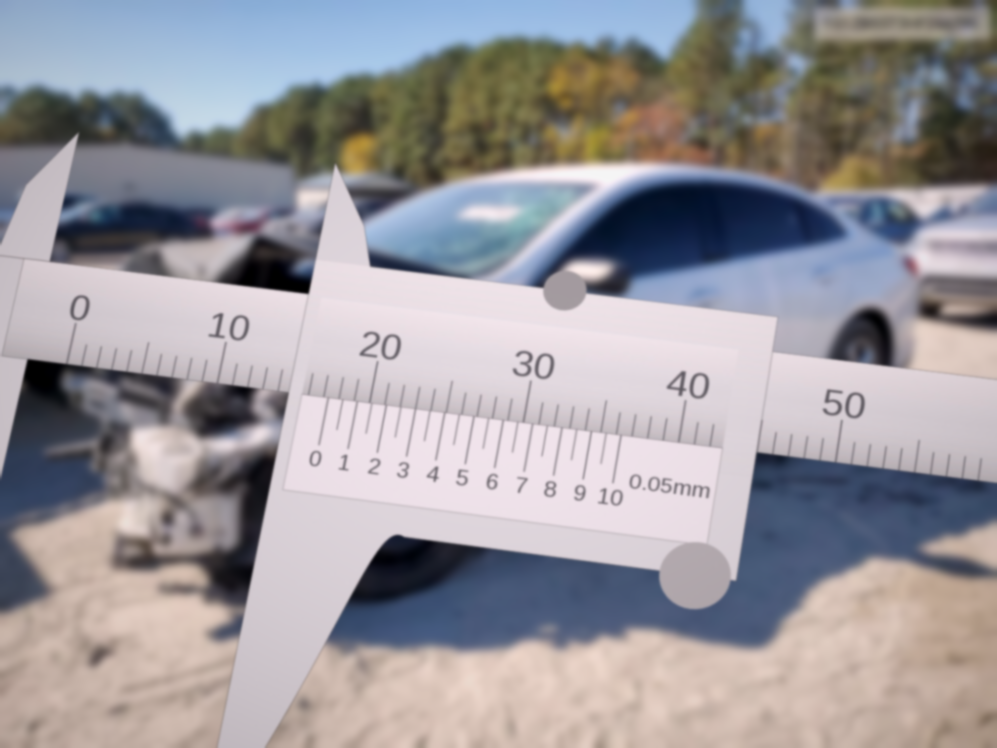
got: 17.3 mm
